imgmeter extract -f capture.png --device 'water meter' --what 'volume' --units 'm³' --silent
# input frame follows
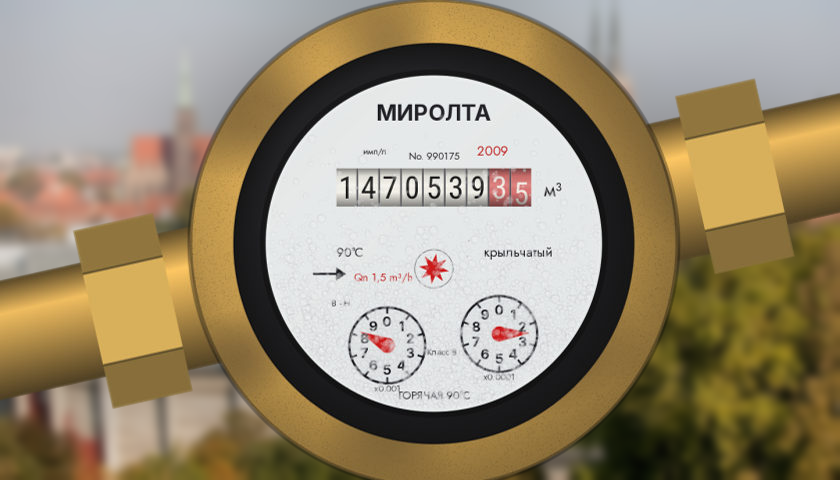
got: 1470539.3482 m³
